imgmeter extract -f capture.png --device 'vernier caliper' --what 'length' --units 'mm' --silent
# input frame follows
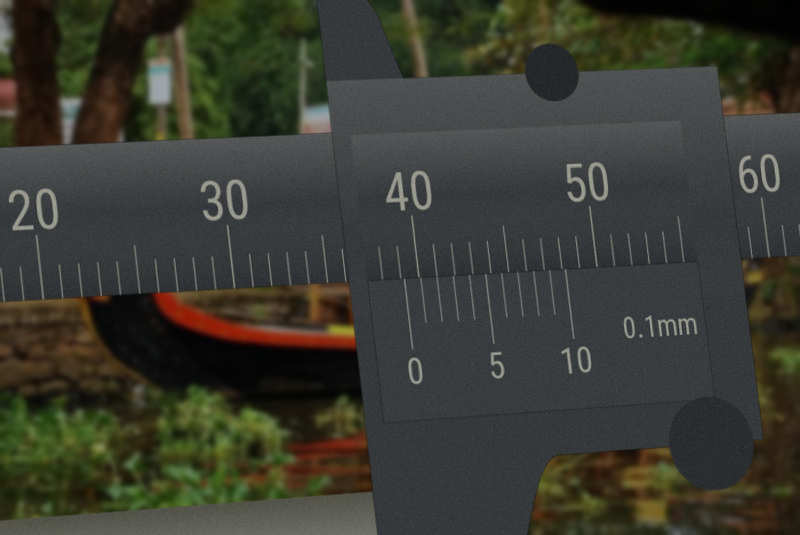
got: 39.2 mm
